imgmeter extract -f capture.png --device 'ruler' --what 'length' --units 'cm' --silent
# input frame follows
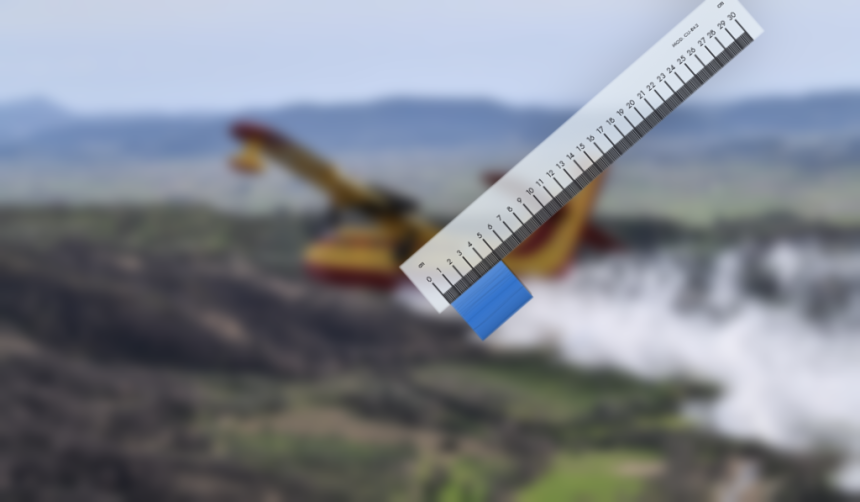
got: 5 cm
